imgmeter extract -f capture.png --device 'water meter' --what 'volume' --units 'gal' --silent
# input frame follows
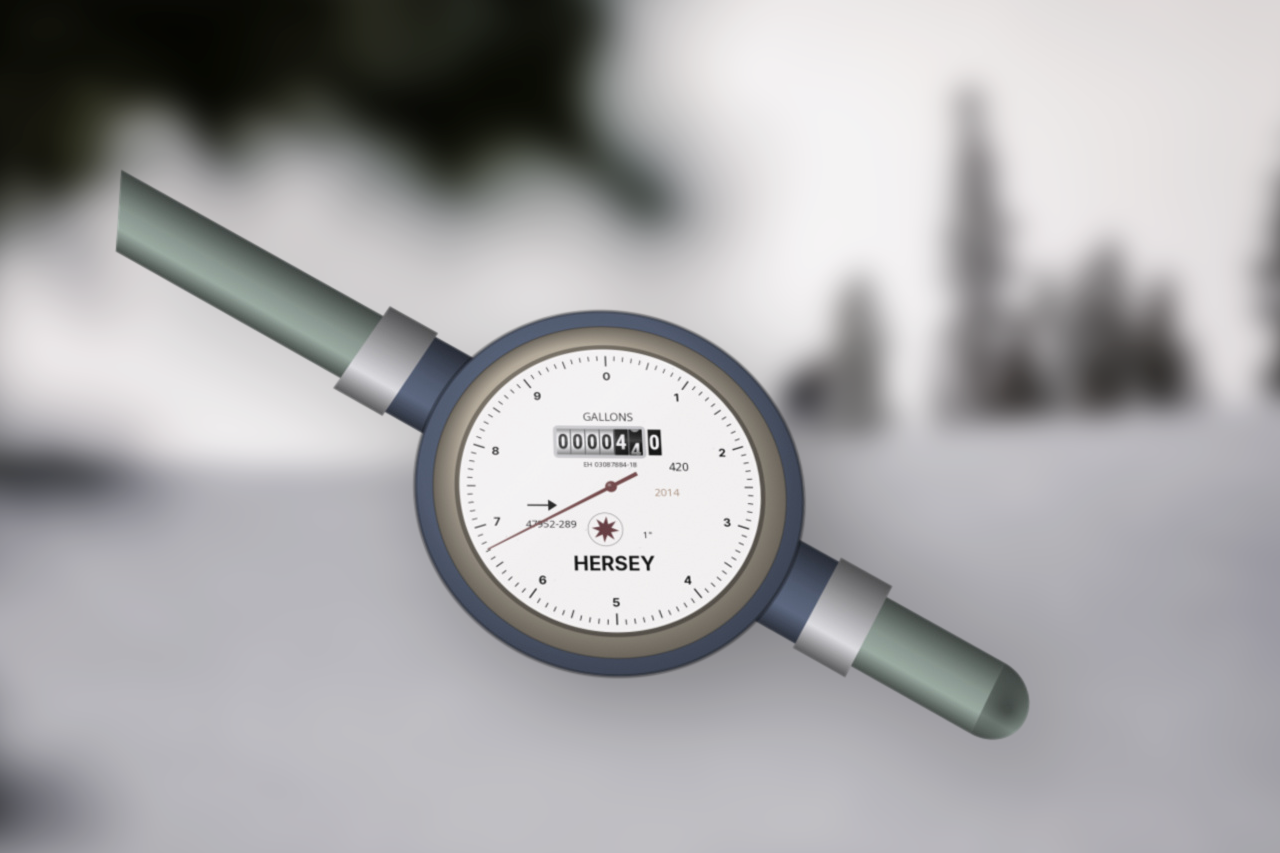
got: 436.7 gal
